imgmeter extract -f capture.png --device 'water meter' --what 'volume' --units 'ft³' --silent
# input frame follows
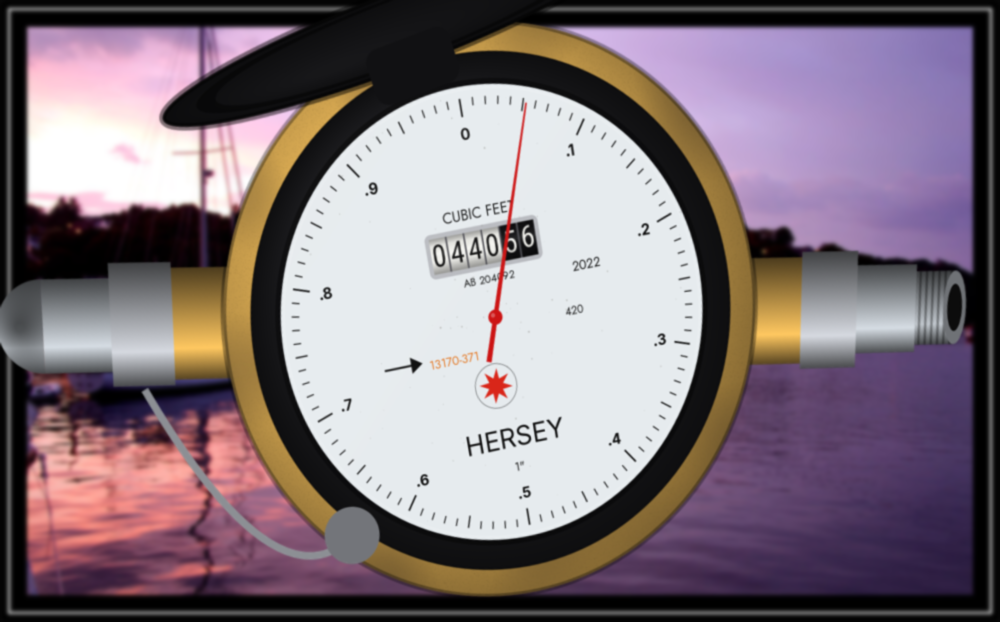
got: 44056.05 ft³
